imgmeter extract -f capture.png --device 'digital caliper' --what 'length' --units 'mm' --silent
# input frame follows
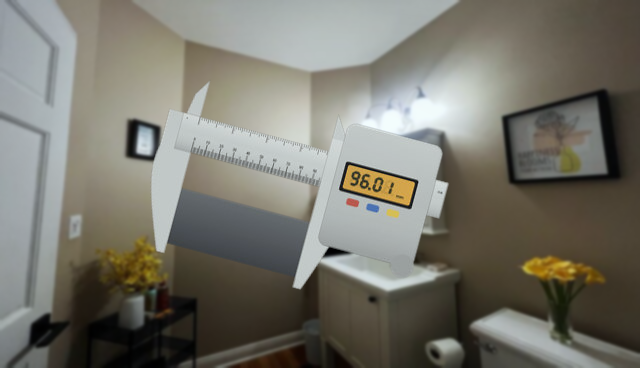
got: 96.01 mm
